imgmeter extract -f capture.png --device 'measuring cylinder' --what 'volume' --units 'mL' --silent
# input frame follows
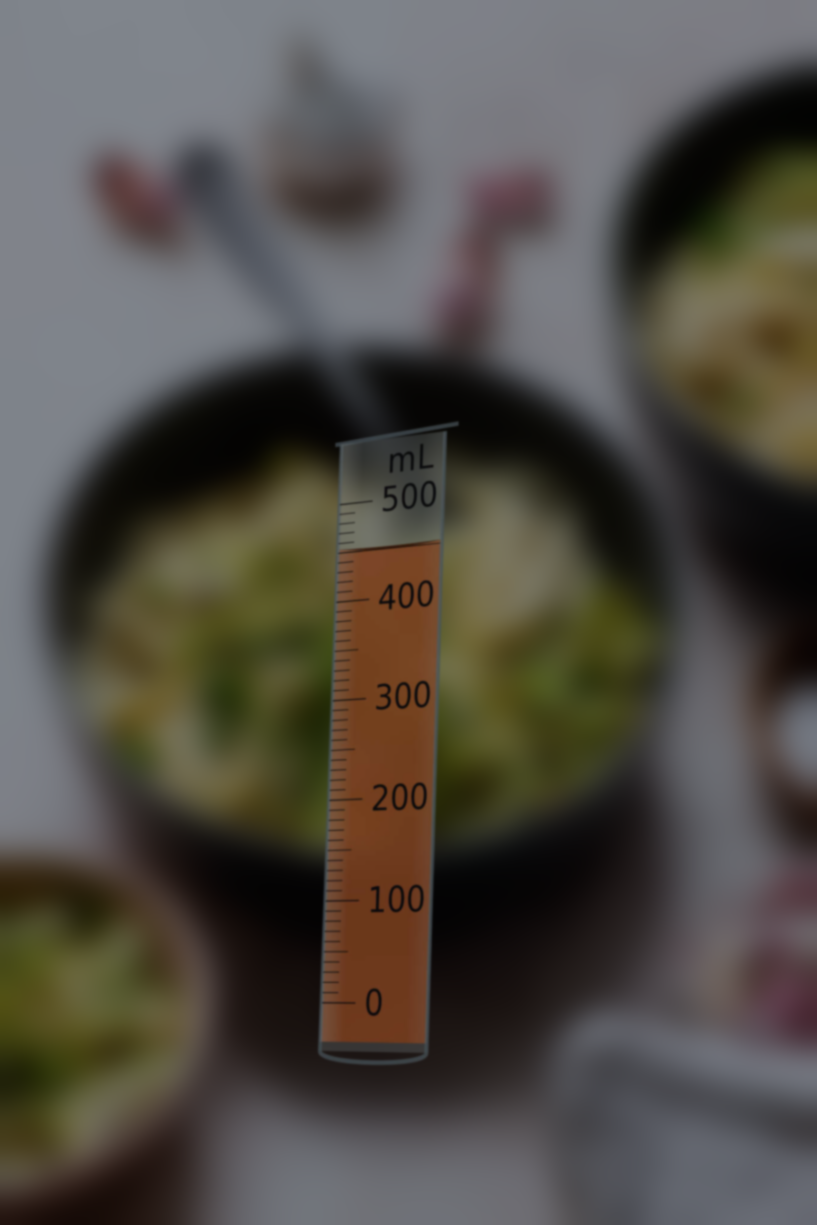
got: 450 mL
